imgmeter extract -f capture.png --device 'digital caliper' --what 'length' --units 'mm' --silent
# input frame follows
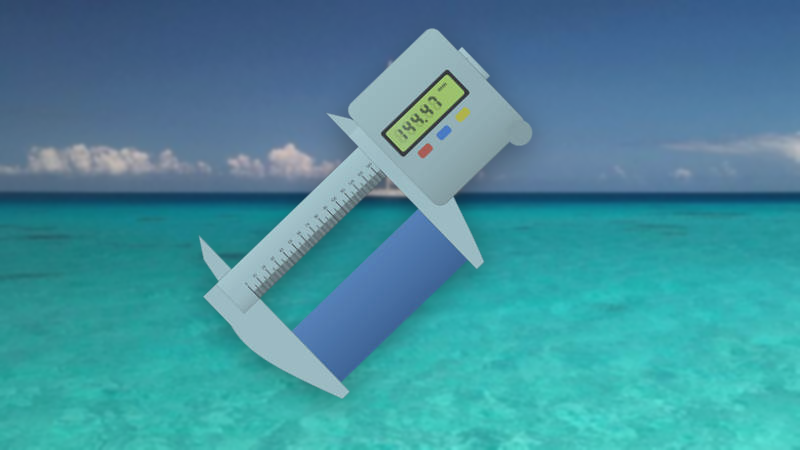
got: 144.47 mm
